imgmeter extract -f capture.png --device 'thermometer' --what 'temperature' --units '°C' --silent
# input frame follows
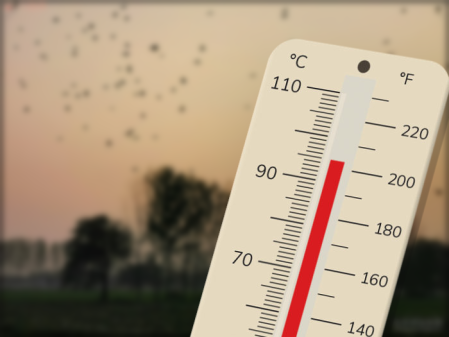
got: 95 °C
